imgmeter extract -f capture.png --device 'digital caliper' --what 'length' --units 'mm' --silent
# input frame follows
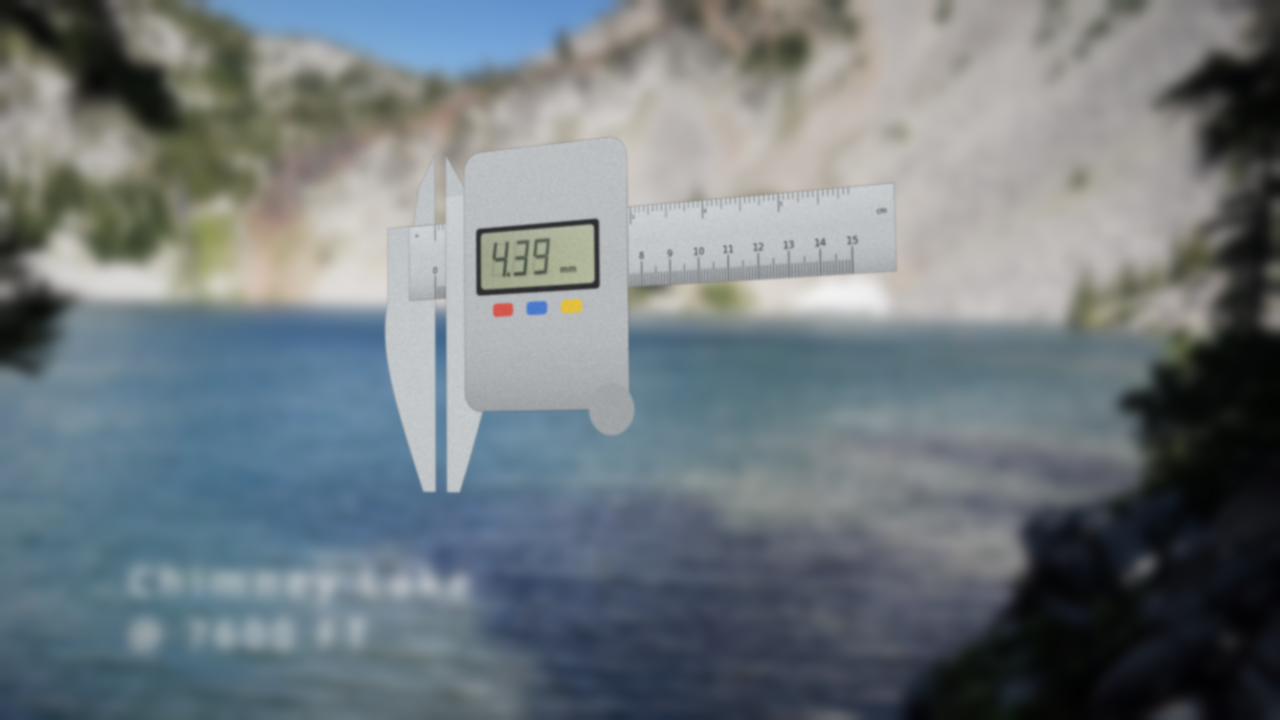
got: 4.39 mm
